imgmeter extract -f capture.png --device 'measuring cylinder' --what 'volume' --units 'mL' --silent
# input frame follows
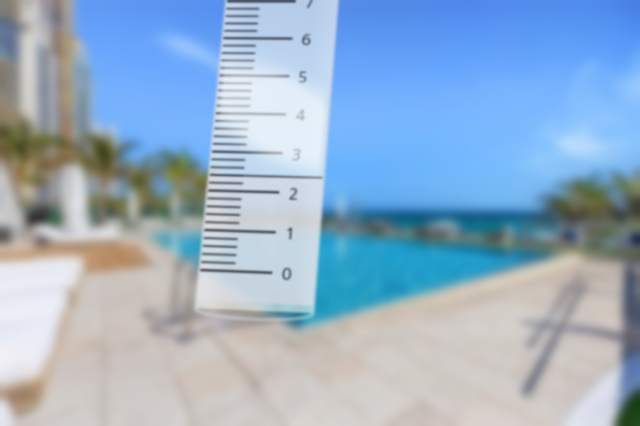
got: 2.4 mL
